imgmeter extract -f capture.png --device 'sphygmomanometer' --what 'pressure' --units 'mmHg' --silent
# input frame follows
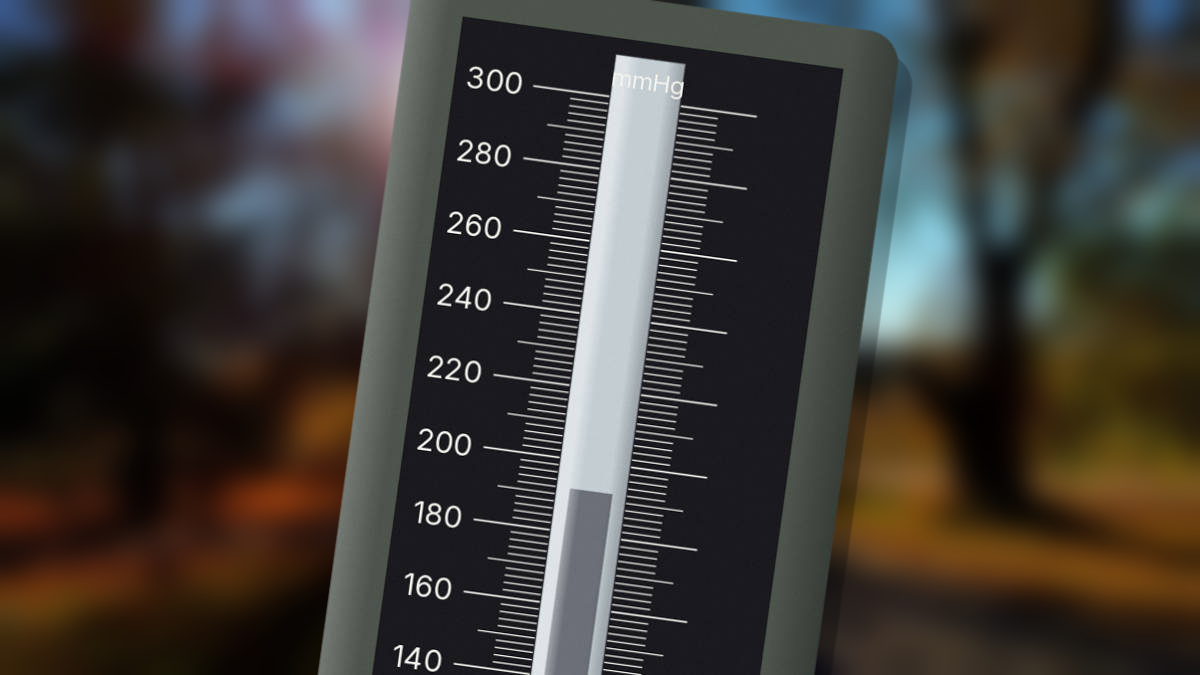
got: 192 mmHg
